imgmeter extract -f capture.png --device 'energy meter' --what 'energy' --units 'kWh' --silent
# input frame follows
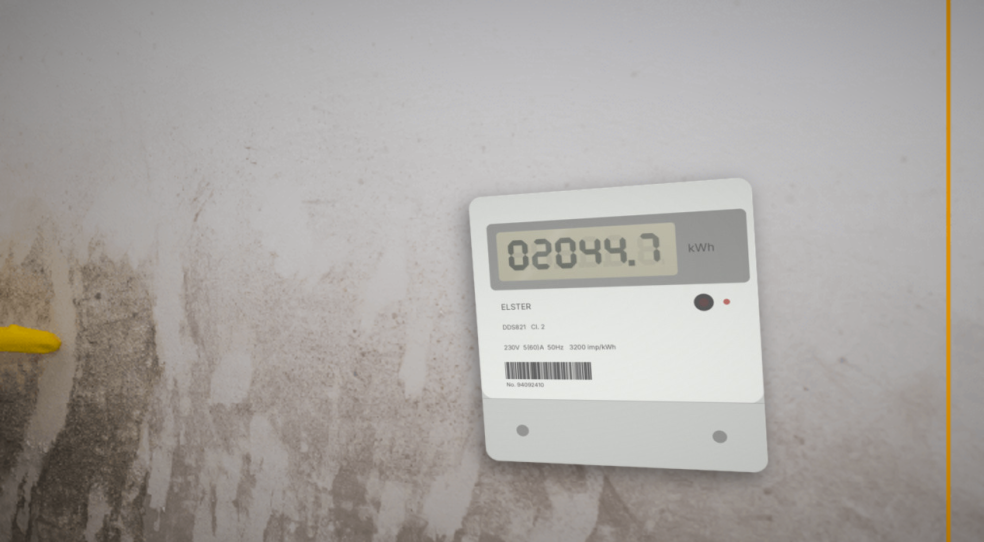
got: 2044.7 kWh
